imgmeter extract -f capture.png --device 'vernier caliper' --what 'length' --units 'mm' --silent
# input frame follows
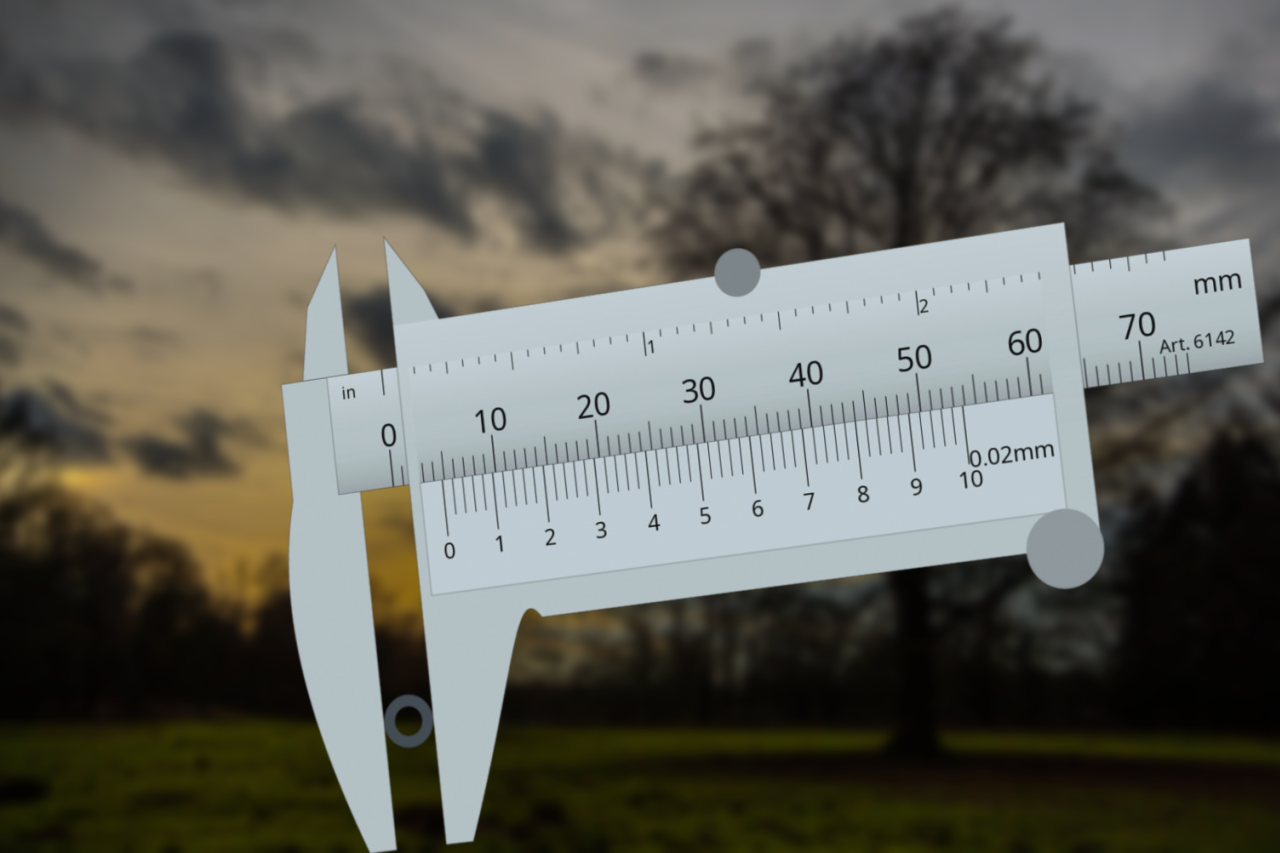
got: 4.8 mm
